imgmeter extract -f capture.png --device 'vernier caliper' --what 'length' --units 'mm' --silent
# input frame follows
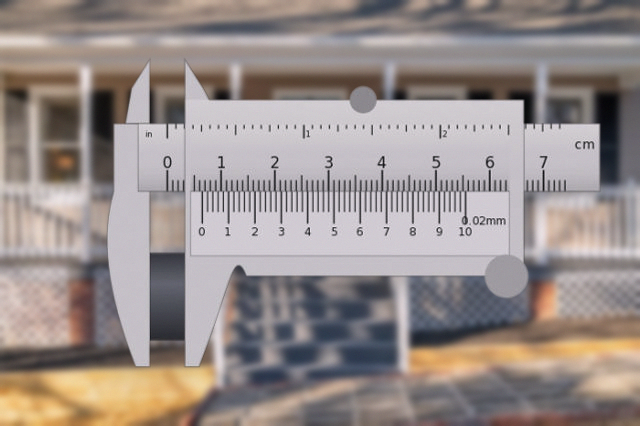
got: 6.5 mm
